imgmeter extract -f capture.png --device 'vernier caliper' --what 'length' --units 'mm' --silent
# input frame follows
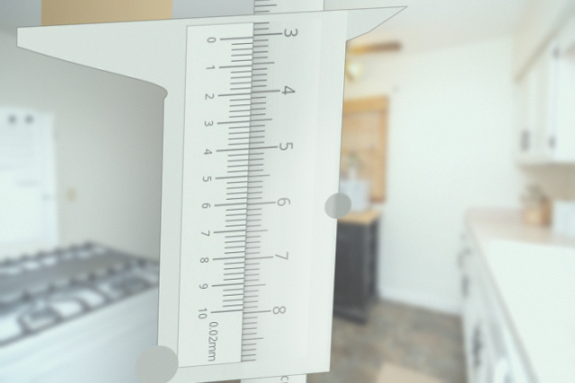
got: 30.4 mm
